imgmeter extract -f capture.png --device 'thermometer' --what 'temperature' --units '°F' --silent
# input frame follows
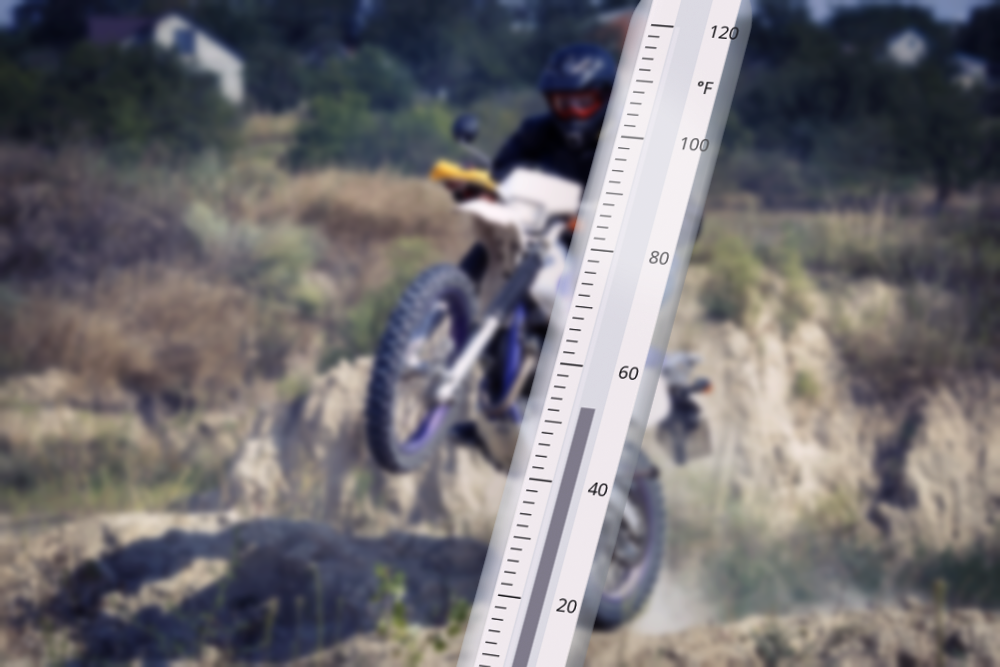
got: 53 °F
